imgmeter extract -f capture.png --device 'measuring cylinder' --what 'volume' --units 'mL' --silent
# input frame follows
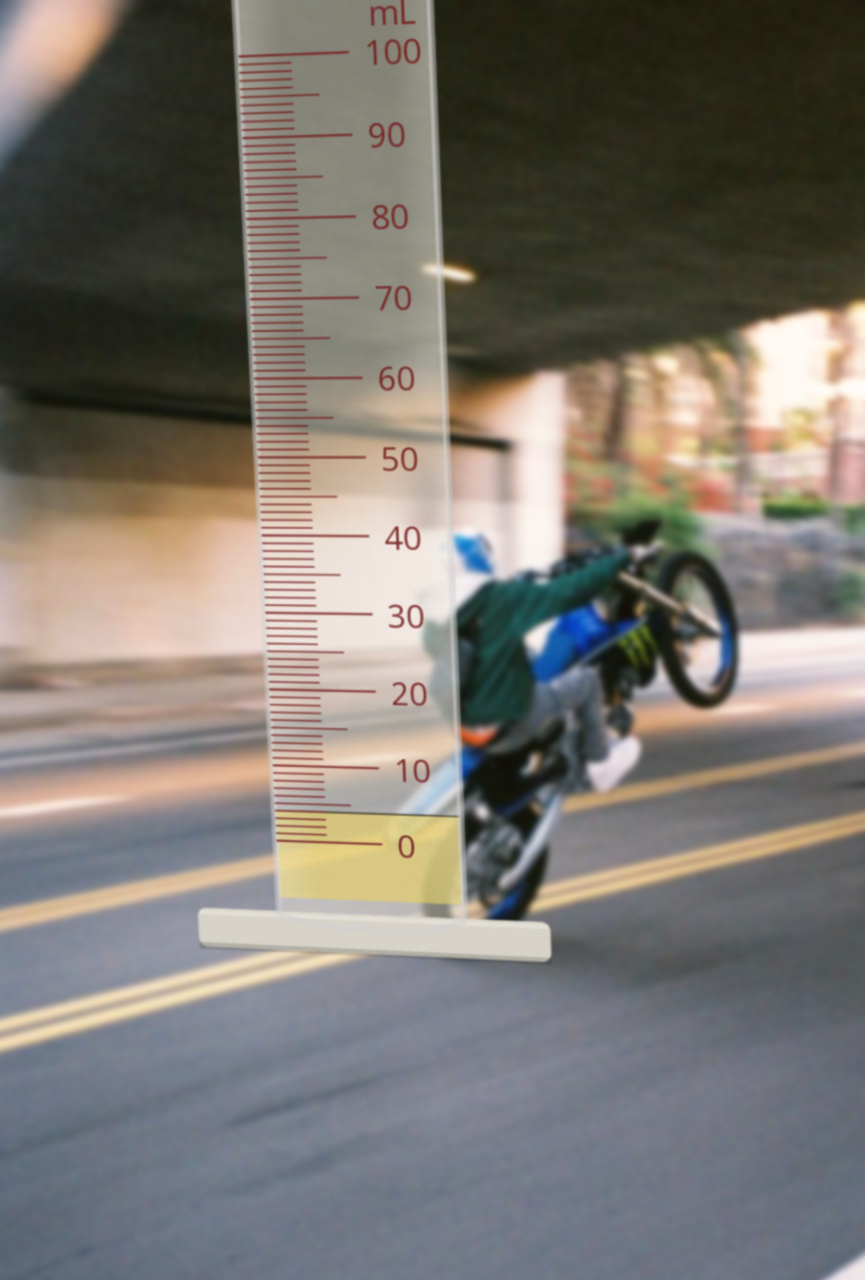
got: 4 mL
